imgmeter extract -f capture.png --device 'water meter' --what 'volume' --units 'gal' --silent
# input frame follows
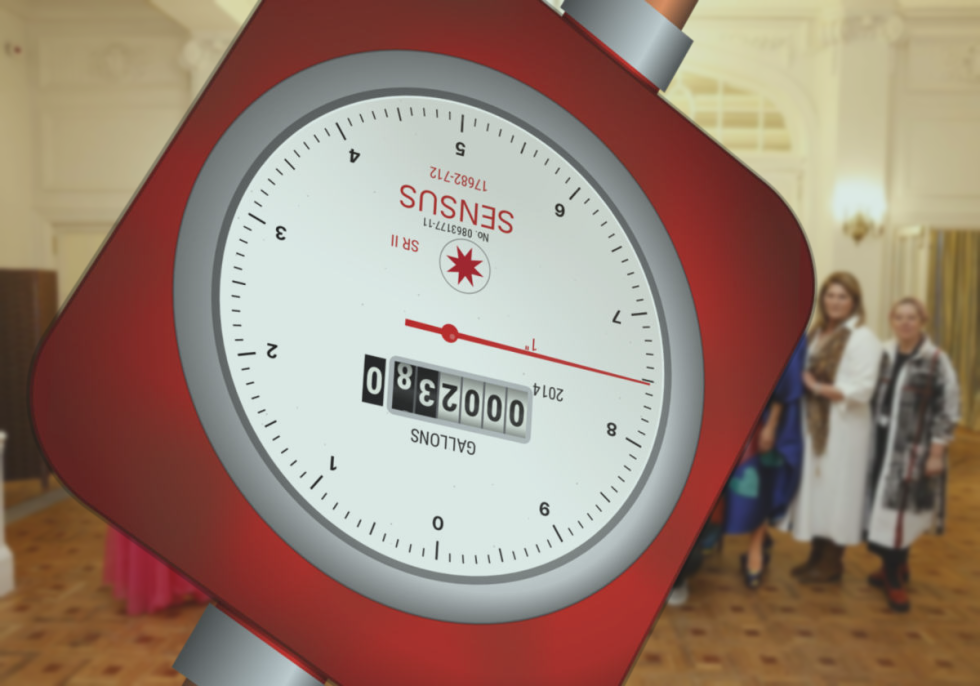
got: 2377.5 gal
